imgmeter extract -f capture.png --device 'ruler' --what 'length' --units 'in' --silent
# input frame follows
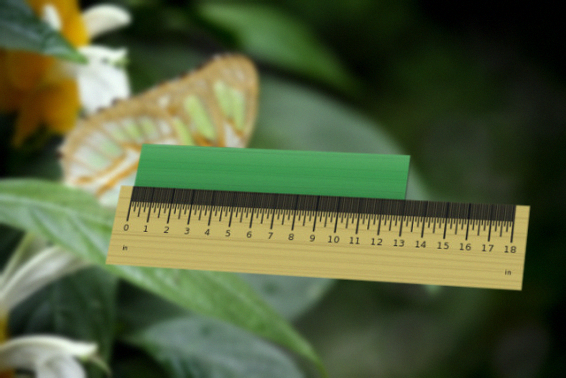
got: 13 in
